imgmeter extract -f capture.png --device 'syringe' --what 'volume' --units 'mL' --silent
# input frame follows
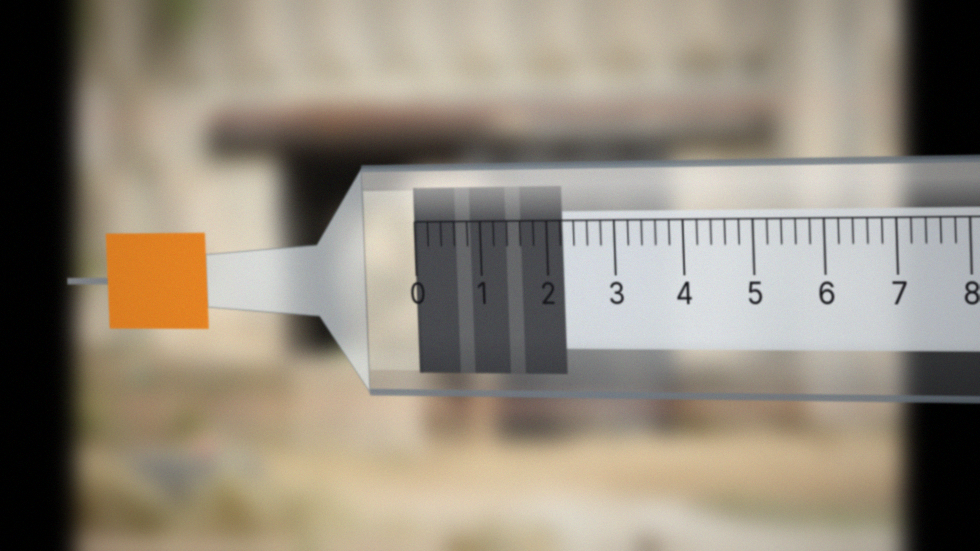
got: 0 mL
